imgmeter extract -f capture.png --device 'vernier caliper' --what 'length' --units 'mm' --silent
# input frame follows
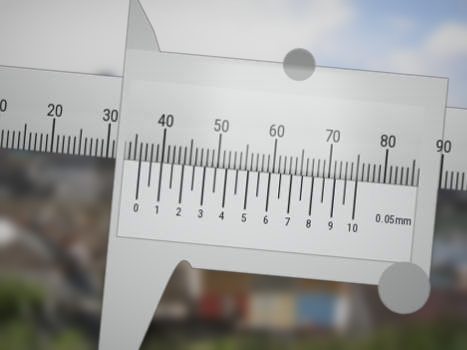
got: 36.0 mm
